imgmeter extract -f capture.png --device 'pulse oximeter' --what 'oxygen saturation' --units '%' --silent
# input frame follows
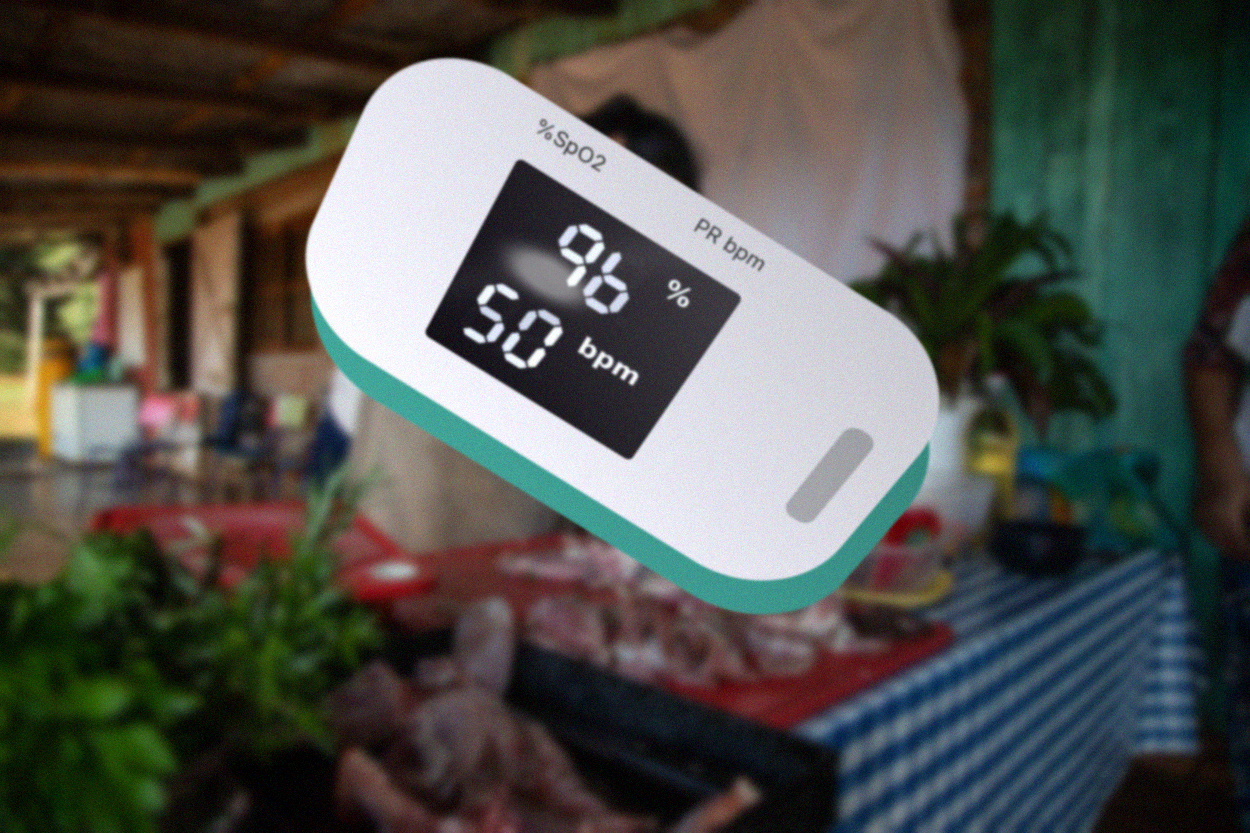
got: 96 %
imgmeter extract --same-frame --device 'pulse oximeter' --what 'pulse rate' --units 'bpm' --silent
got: 50 bpm
